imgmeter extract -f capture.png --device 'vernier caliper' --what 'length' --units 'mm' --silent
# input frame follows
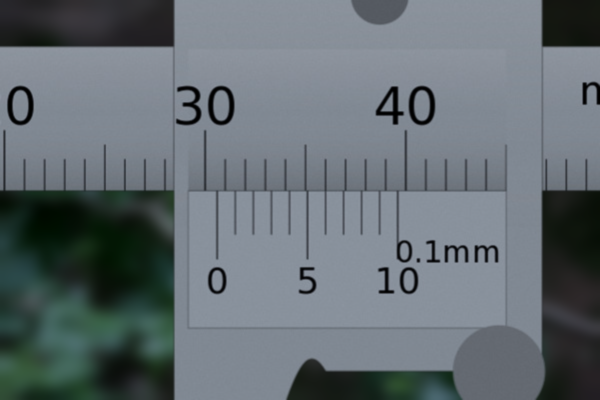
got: 30.6 mm
